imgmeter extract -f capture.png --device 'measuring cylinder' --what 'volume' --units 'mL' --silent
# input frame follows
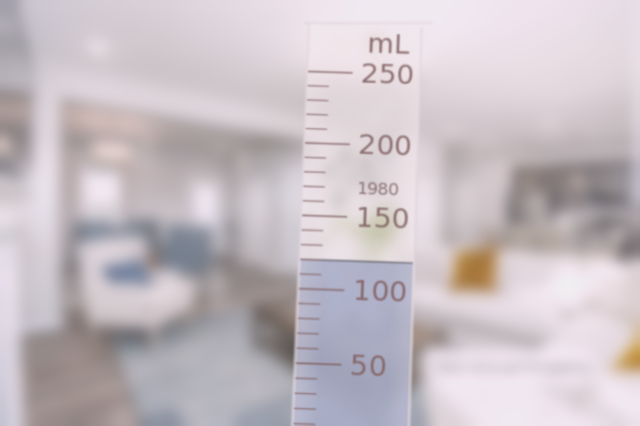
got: 120 mL
